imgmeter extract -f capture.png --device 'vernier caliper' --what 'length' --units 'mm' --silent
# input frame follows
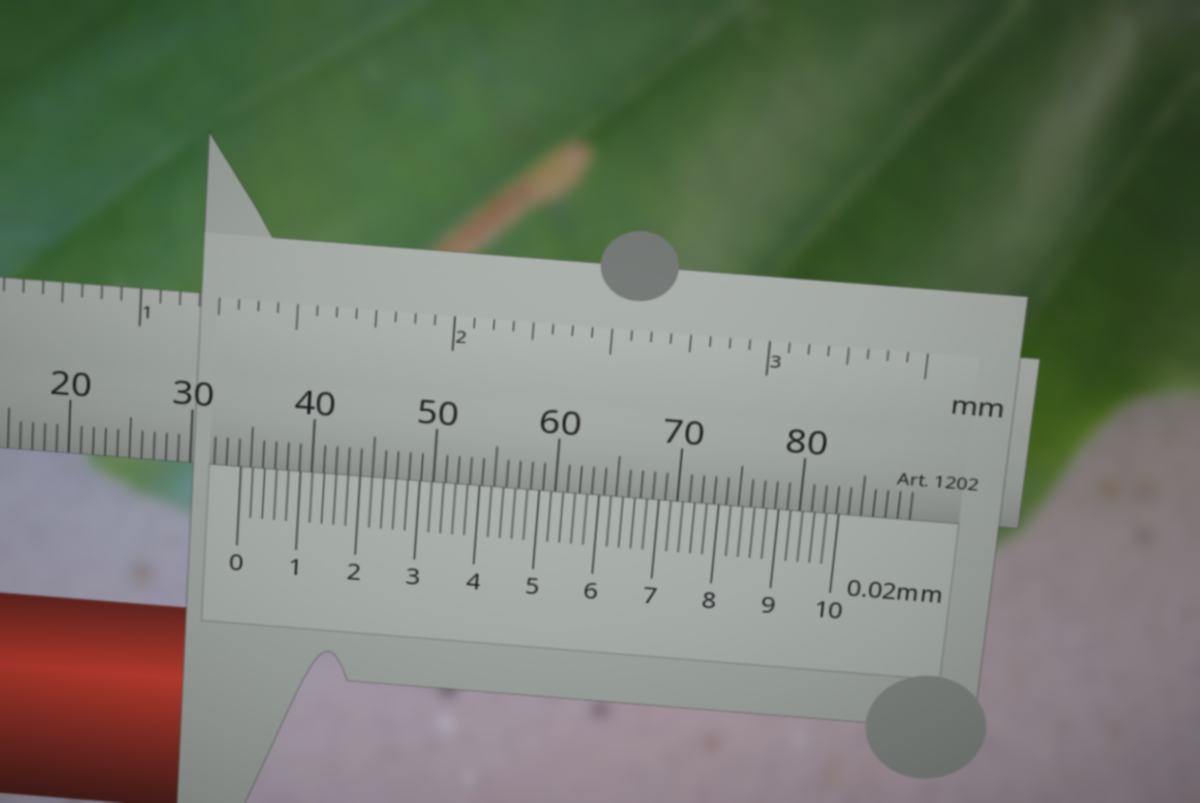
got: 34.2 mm
